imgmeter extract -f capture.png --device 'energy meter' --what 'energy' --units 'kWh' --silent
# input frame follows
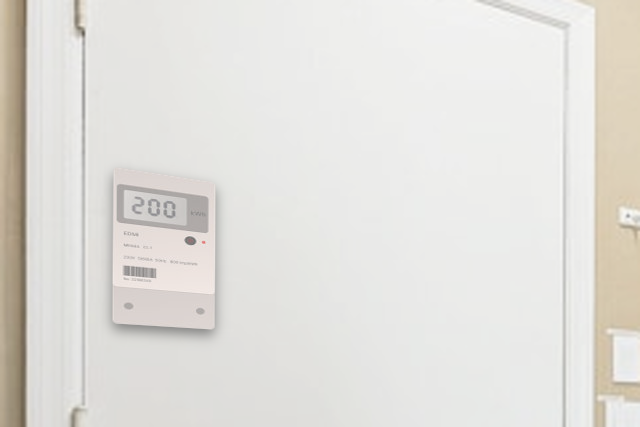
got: 200 kWh
